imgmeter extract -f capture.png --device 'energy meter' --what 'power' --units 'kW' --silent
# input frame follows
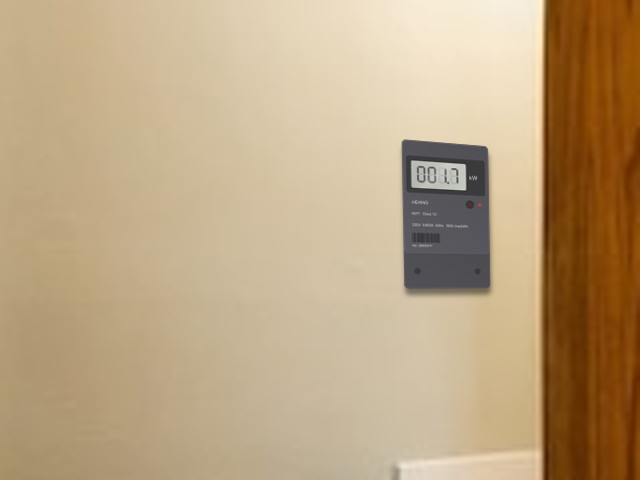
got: 1.7 kW
